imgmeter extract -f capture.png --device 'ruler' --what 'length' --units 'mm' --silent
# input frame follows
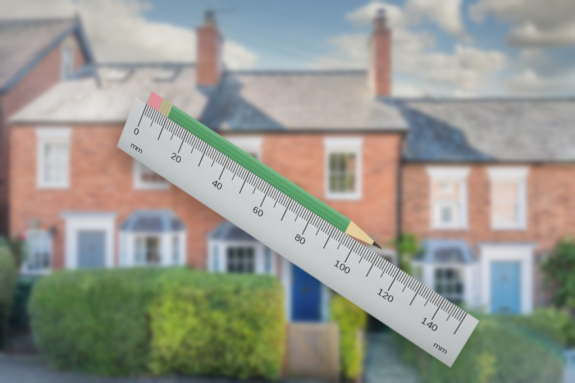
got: 110 mm
